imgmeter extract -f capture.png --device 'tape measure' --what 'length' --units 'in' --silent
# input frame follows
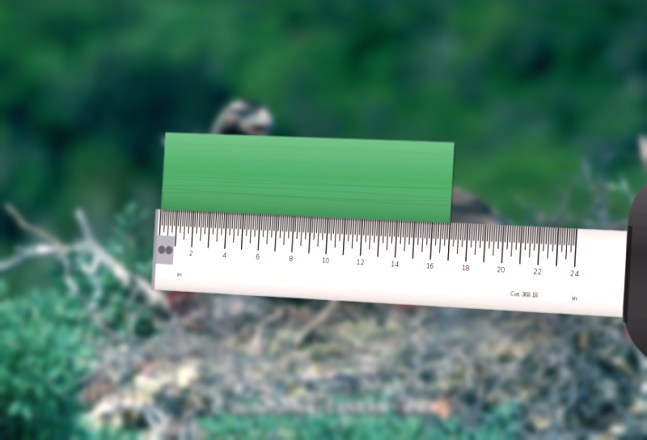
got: 17 in
